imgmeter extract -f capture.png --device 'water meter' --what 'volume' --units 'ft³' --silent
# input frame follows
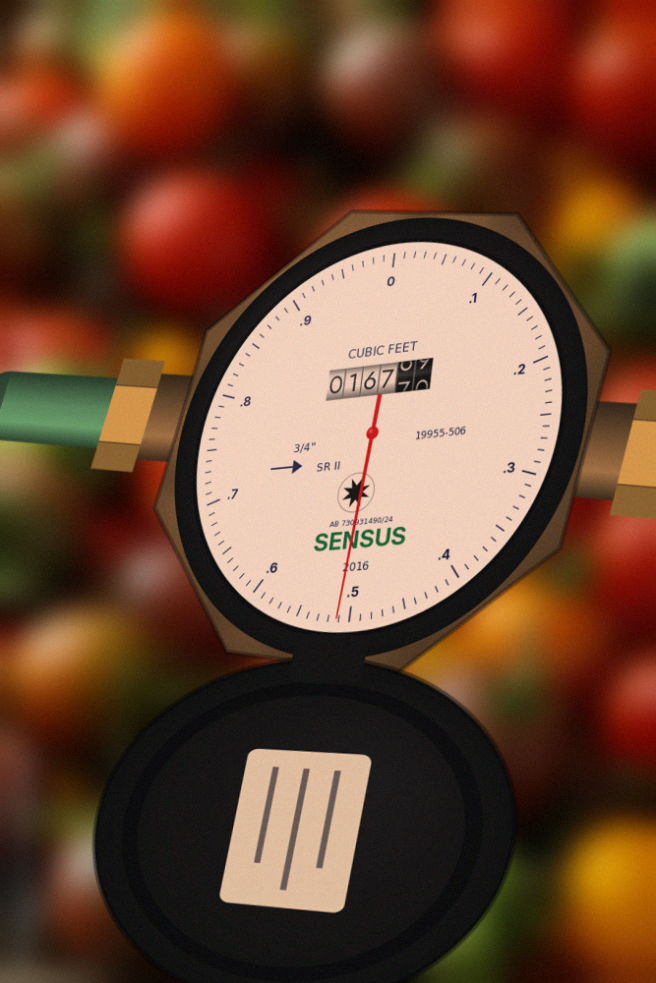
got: 16769.51 ft³
